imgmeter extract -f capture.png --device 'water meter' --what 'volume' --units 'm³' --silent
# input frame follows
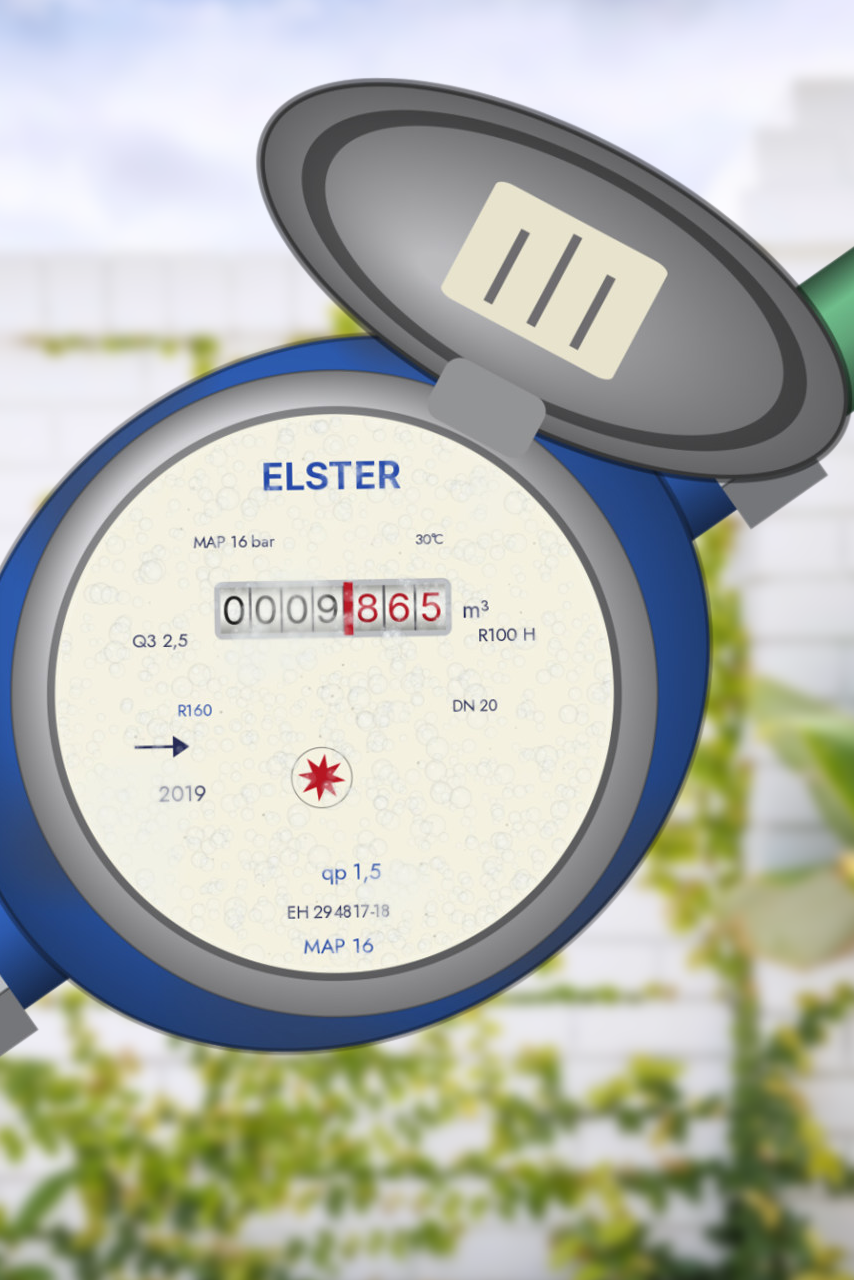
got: 9.865 m³
